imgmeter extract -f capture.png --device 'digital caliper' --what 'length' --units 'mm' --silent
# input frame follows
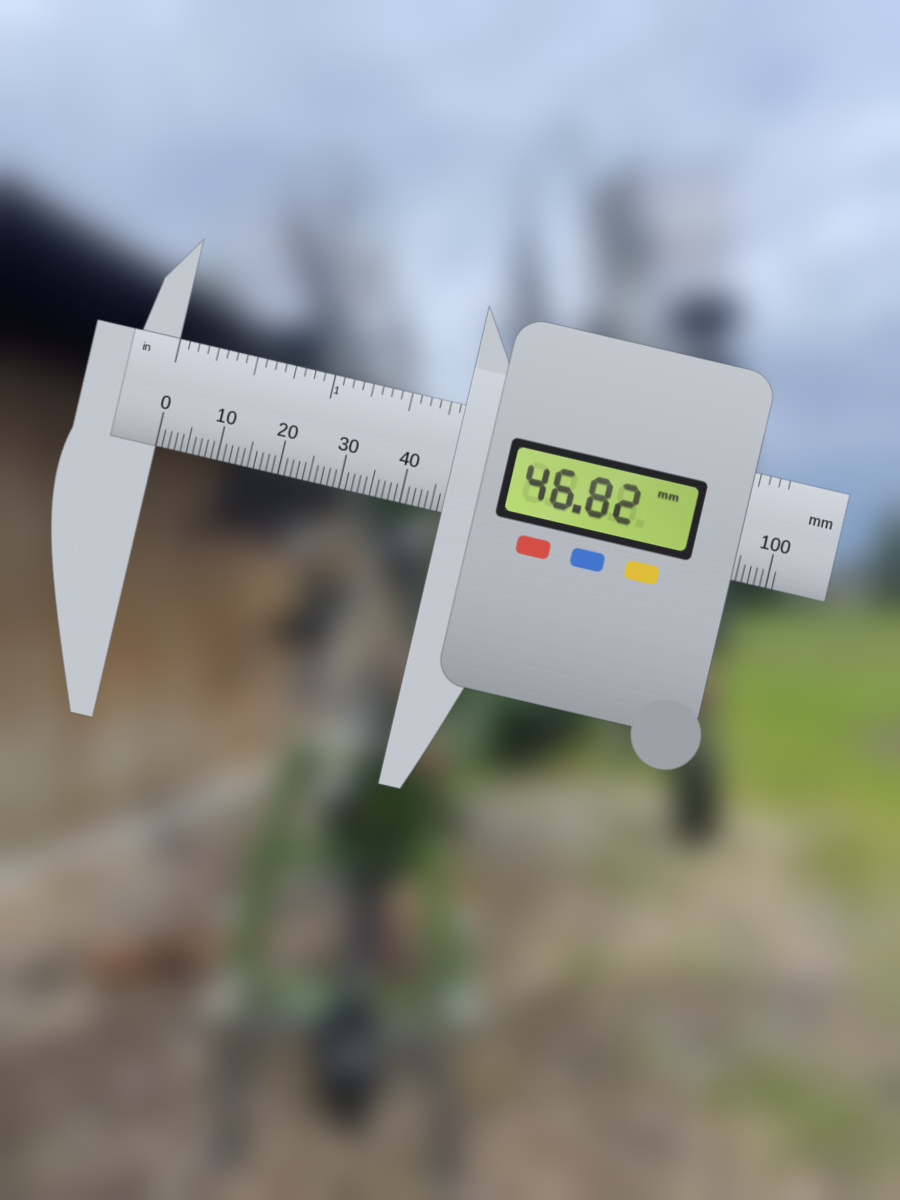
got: 46.82 mm
